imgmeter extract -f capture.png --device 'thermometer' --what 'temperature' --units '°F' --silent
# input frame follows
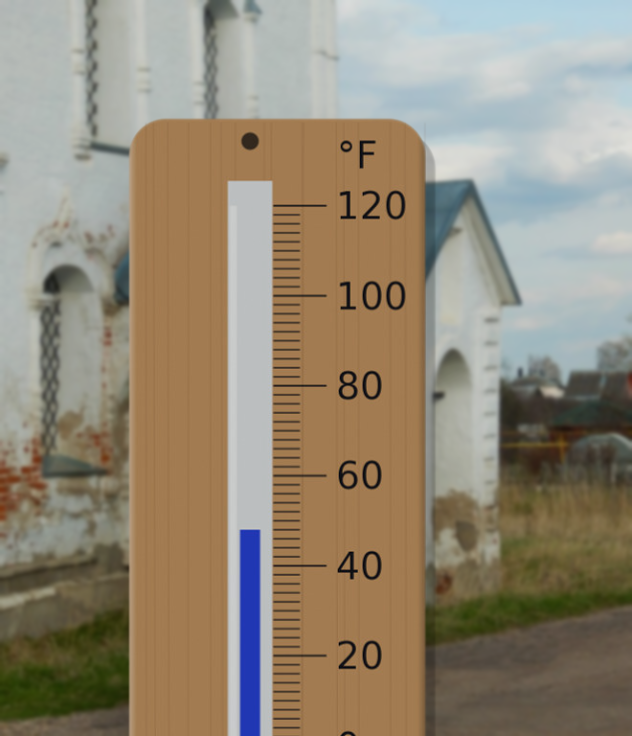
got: 48 °F
